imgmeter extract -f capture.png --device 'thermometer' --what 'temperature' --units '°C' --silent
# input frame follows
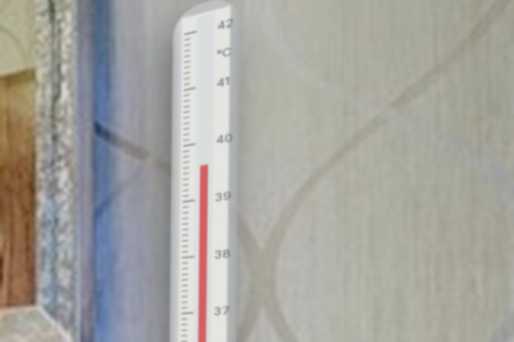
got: 39.6 °C
